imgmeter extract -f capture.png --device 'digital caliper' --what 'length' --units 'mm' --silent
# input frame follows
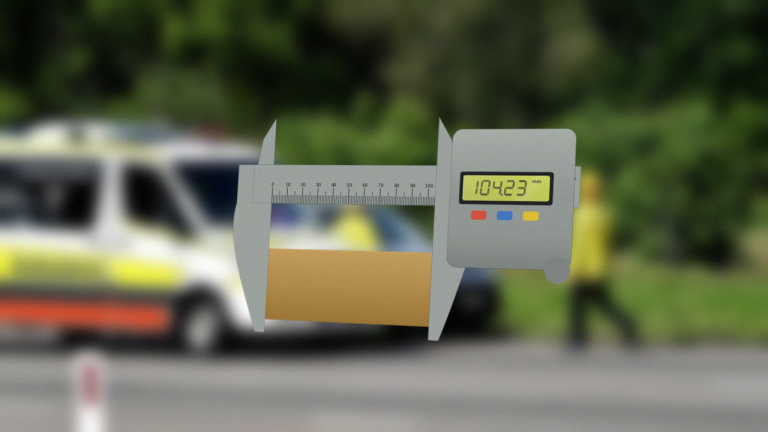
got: 104.23 mm
